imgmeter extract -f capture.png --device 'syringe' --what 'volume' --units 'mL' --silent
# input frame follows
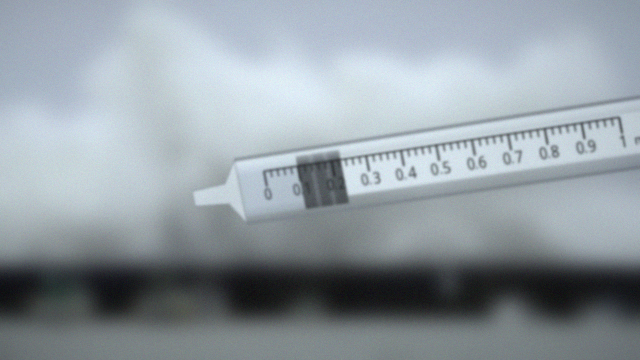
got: 0.1 mL
